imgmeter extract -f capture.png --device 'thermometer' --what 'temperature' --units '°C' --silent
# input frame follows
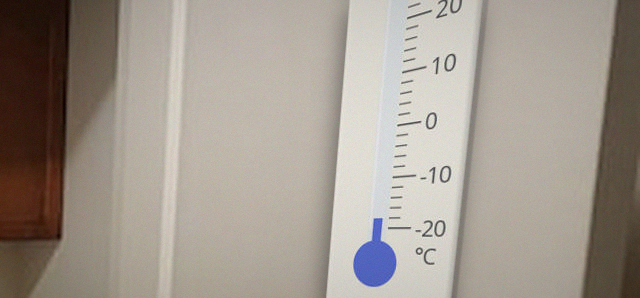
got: -18 °C
